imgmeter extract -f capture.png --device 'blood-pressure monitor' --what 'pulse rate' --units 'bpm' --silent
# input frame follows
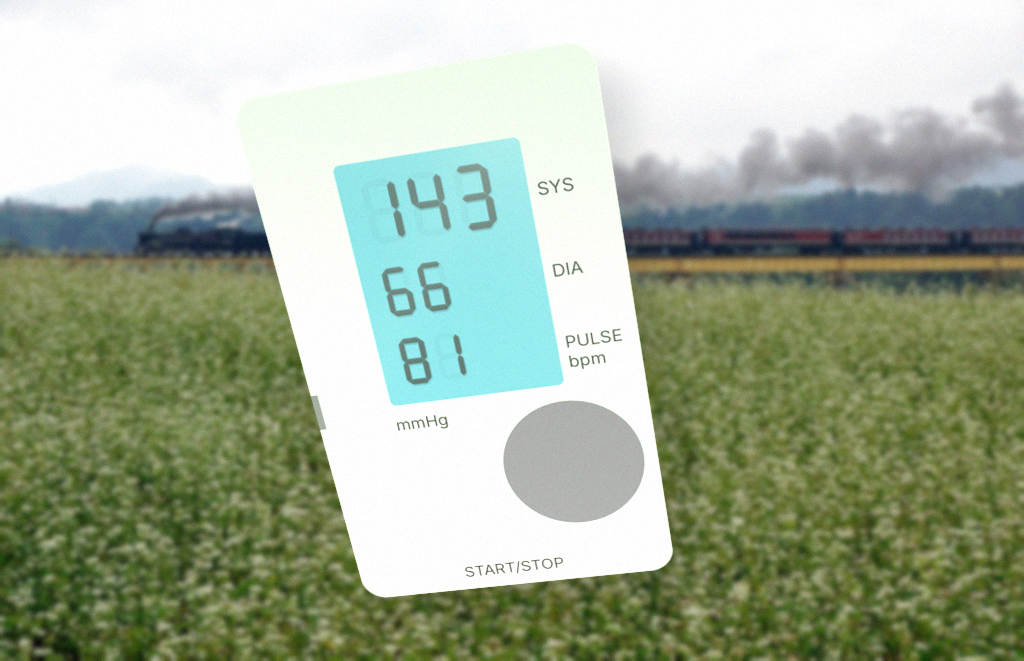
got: 81 bpm
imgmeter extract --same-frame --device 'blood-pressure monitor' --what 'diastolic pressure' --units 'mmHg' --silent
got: 66 mmHg
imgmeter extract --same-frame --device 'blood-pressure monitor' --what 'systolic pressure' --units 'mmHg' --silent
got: 143 mmHg
